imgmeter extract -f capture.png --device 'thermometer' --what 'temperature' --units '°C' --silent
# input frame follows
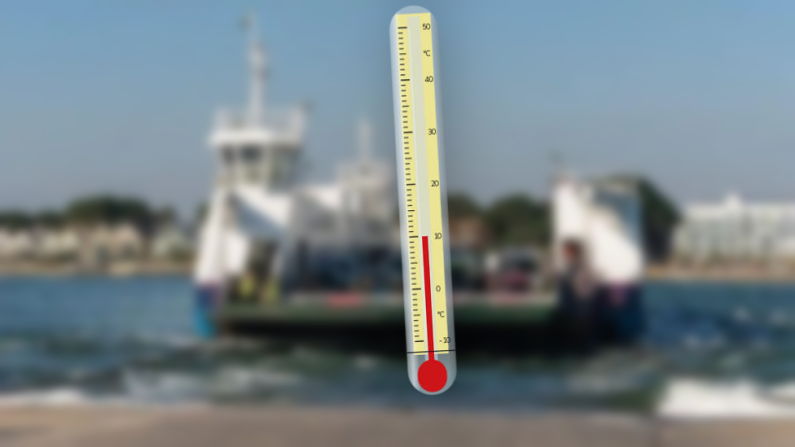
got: 10 °C
